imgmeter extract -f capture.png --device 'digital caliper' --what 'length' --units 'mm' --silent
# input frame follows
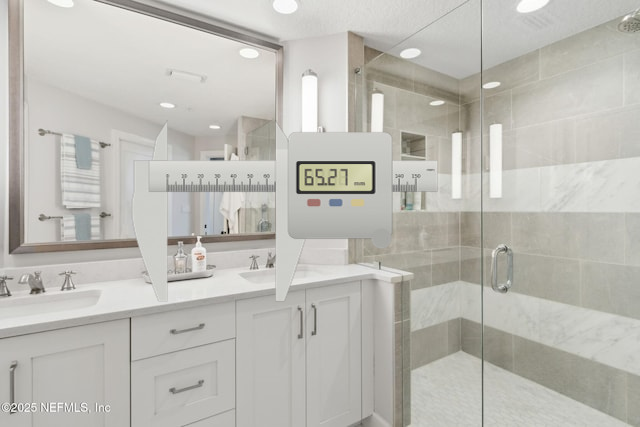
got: 65.27 mm
